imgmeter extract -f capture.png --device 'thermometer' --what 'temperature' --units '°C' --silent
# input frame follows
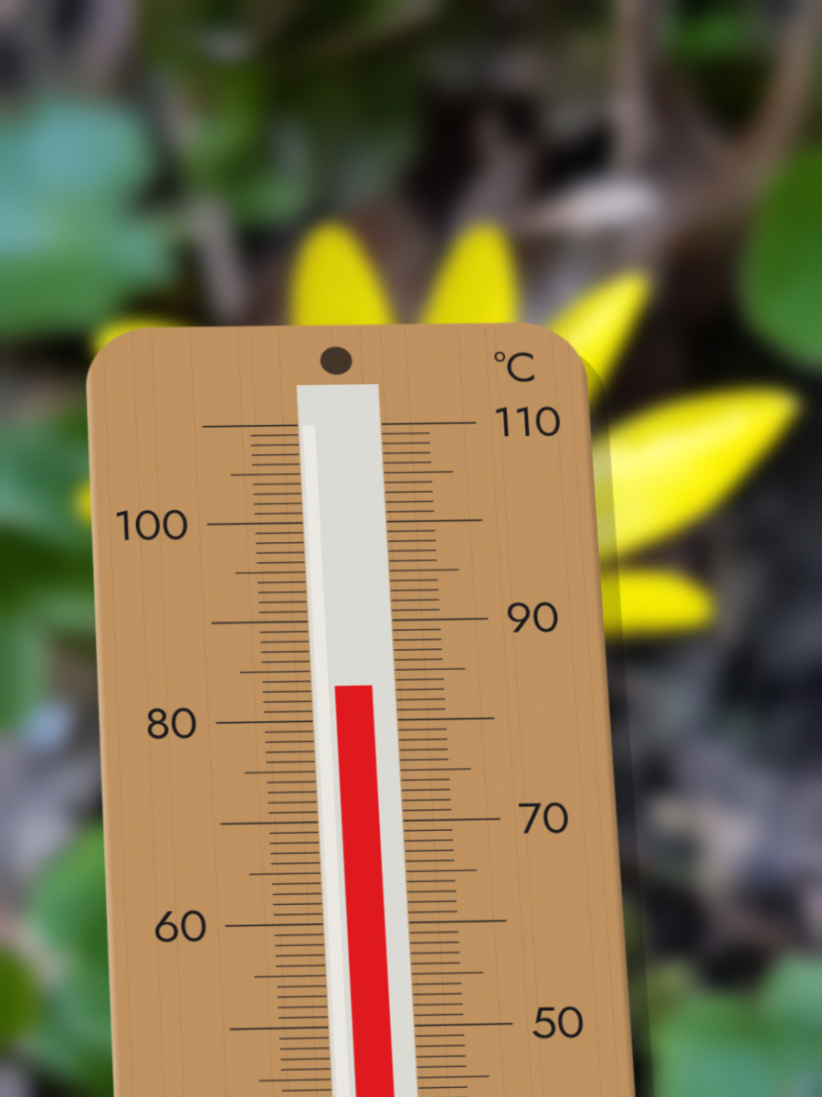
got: 83.5 °C
